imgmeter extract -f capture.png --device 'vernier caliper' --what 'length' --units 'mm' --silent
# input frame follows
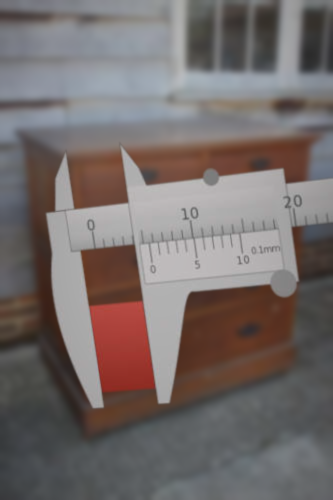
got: 5.6 mm
